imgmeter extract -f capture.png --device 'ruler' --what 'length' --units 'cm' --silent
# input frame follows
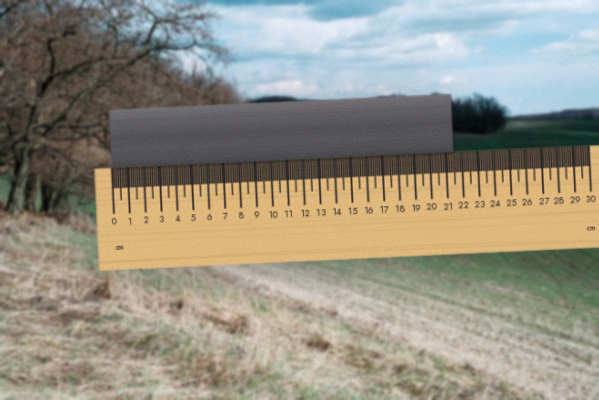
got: 21.5 cm
